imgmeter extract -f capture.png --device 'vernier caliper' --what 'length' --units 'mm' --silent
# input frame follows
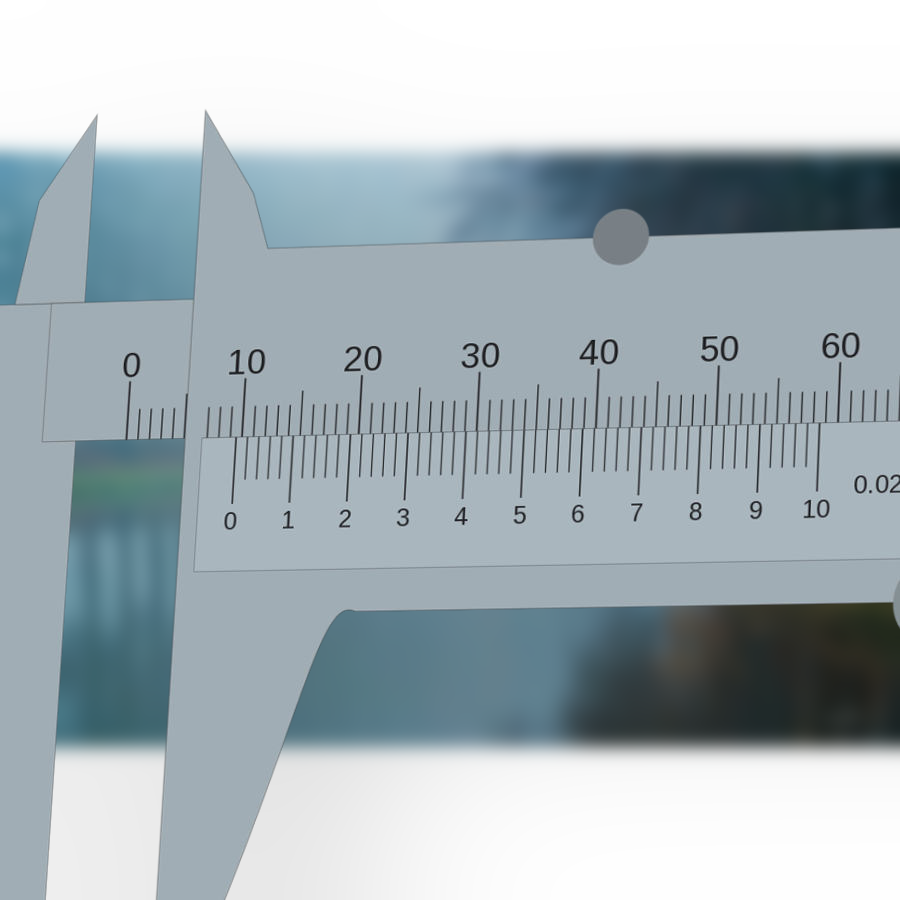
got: 9.5 mm
